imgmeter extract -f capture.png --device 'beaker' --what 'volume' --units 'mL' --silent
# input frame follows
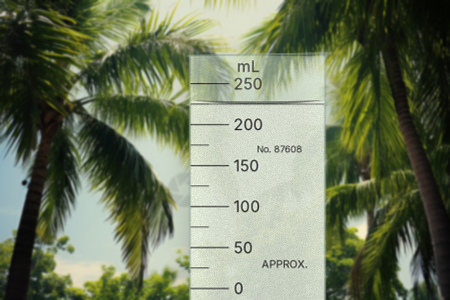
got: 225 mL
